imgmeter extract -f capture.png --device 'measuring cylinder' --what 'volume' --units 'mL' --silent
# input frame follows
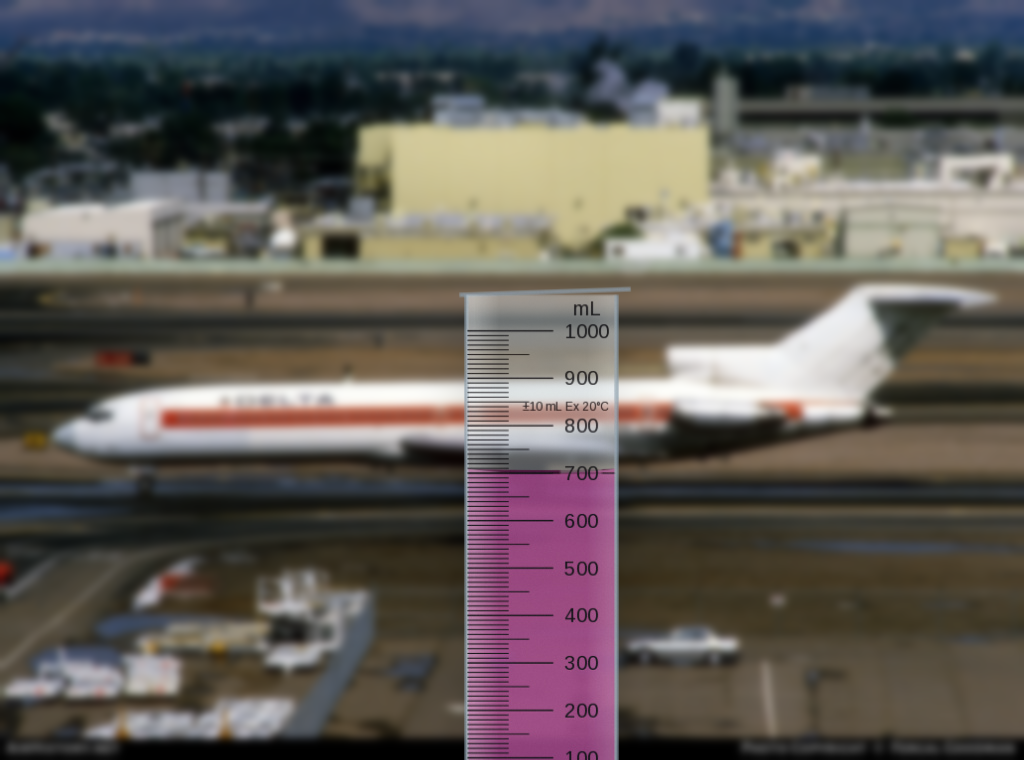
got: 700 mL
